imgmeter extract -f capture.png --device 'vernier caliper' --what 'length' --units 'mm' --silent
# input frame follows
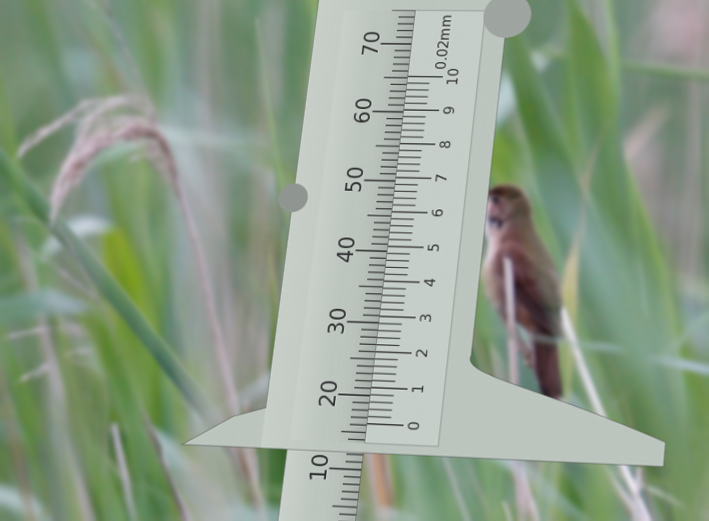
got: 16.2 mm
